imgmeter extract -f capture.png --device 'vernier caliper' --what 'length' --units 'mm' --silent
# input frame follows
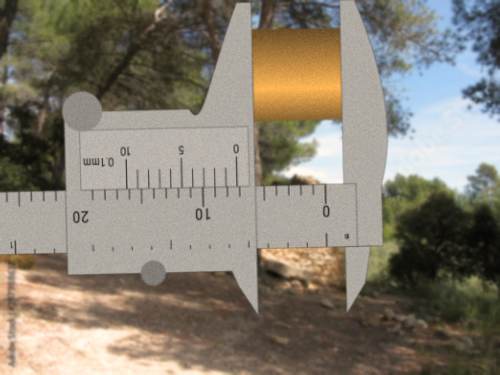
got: 7.2 mm
